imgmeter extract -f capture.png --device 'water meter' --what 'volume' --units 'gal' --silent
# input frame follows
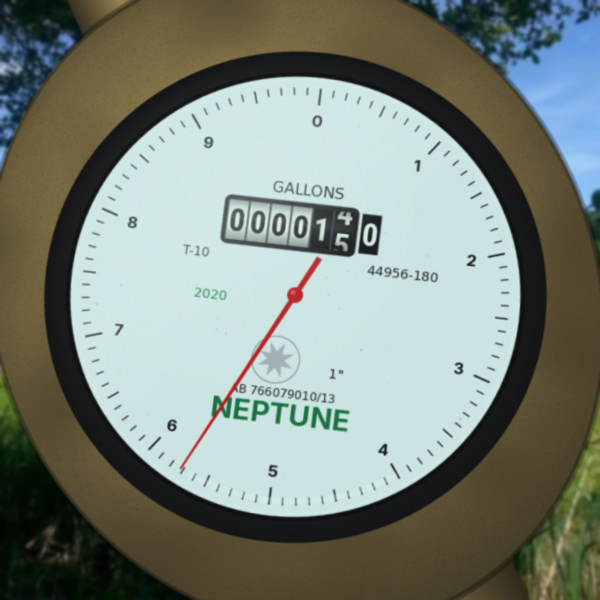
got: 145.7 gal
